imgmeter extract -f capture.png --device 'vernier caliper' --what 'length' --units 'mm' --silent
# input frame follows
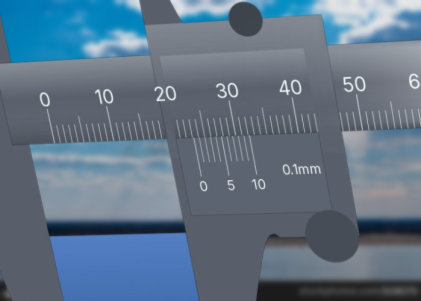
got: 23.2 mm
